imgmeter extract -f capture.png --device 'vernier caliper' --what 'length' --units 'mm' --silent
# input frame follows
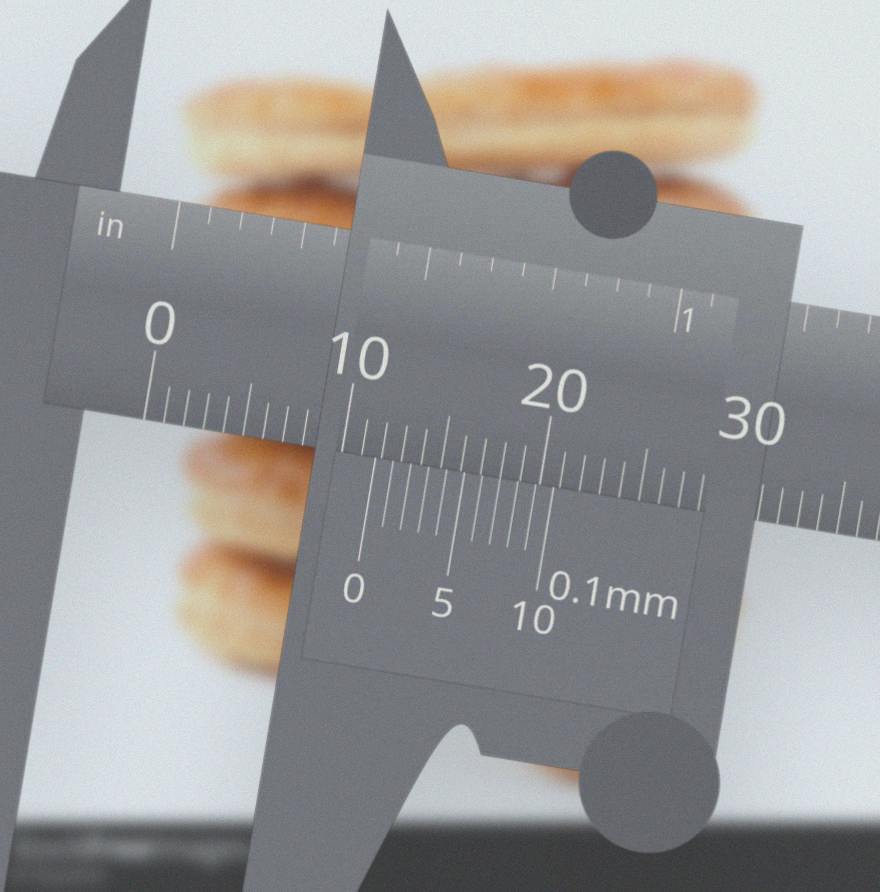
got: 11.7 mm
